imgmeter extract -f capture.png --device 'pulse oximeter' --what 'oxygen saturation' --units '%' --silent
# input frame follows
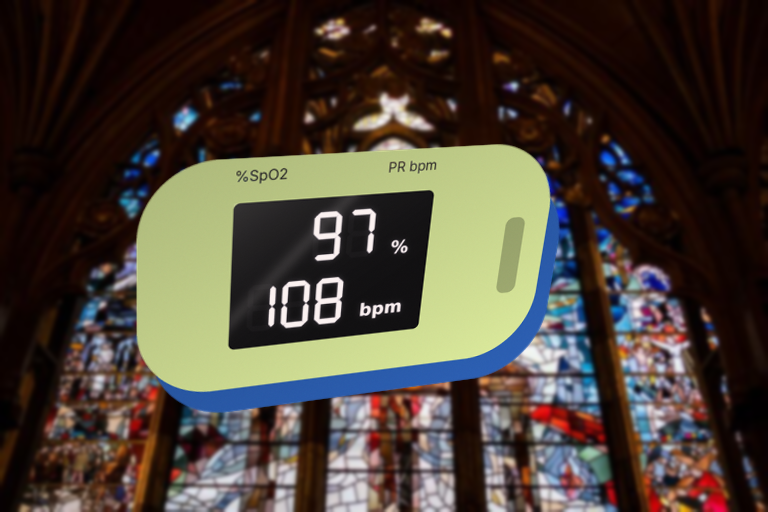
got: 97 %
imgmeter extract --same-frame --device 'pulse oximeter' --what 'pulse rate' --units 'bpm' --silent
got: 108 bpm
